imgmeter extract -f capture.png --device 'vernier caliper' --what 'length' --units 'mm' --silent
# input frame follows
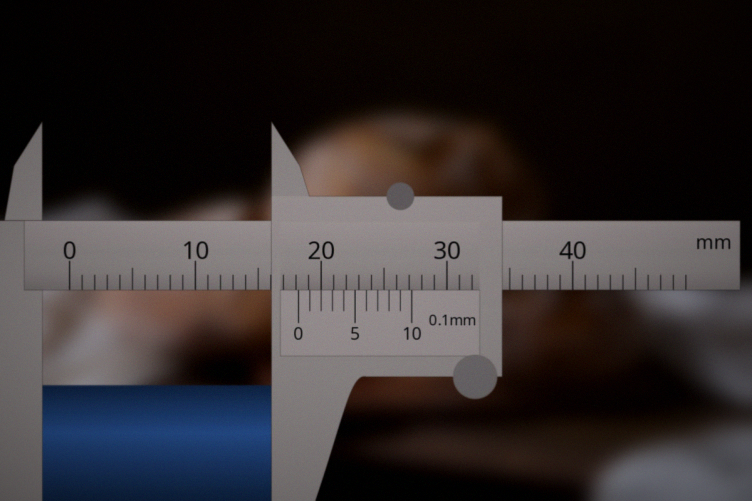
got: 18.2 mm
